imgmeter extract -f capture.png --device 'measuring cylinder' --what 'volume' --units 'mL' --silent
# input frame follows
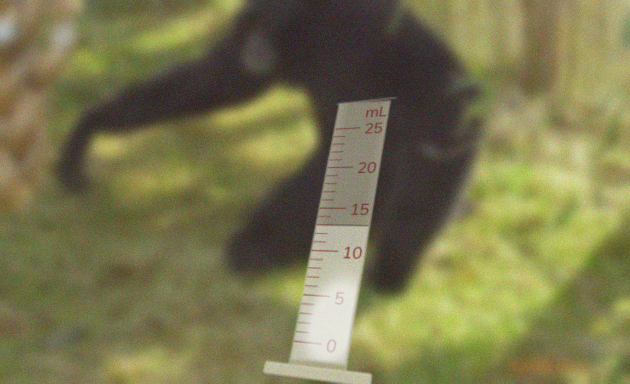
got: 13 mL
